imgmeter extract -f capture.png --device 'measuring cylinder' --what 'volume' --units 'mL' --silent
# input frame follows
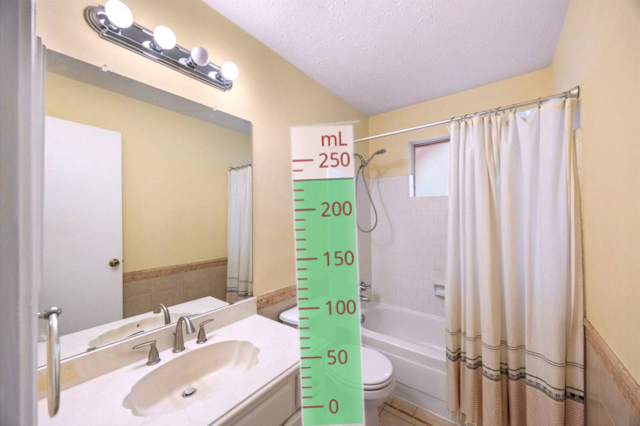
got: 230 mL
